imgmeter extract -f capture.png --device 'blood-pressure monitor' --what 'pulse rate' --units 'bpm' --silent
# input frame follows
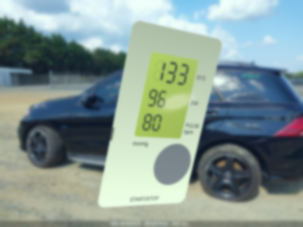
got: 80 bpm
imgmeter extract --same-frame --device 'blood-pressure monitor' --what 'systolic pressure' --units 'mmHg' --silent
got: 133 mmHg
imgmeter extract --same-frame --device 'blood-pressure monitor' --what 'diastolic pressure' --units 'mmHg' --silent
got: 96 mmHg
